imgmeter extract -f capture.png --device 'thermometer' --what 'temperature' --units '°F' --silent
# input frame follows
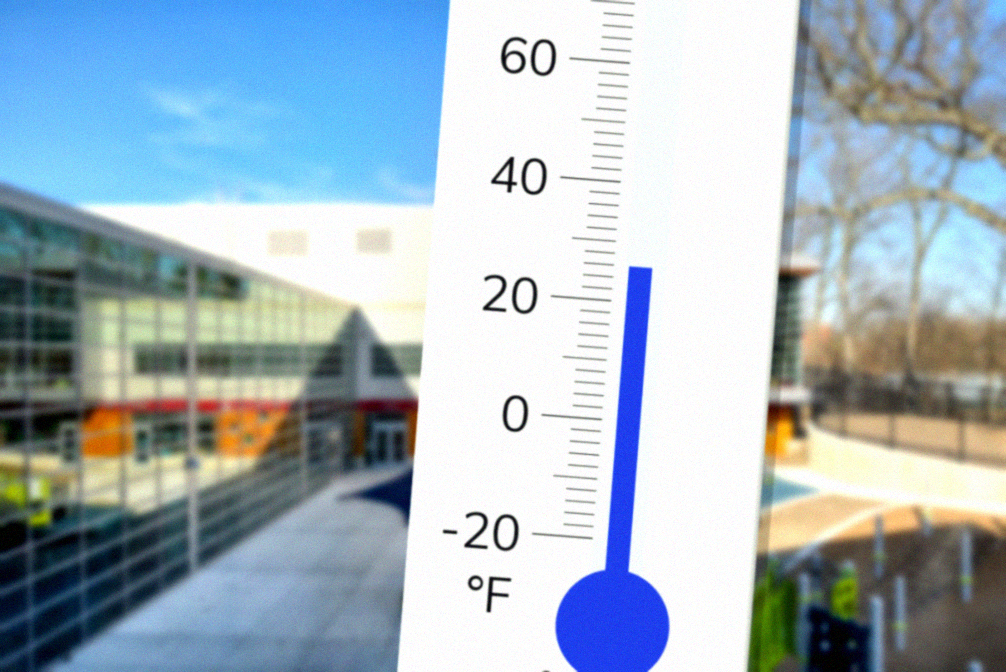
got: 26 °F
